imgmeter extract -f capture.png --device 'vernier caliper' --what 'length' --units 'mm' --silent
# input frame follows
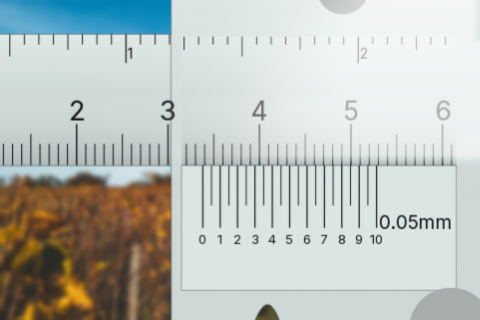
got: 33.8 mm
